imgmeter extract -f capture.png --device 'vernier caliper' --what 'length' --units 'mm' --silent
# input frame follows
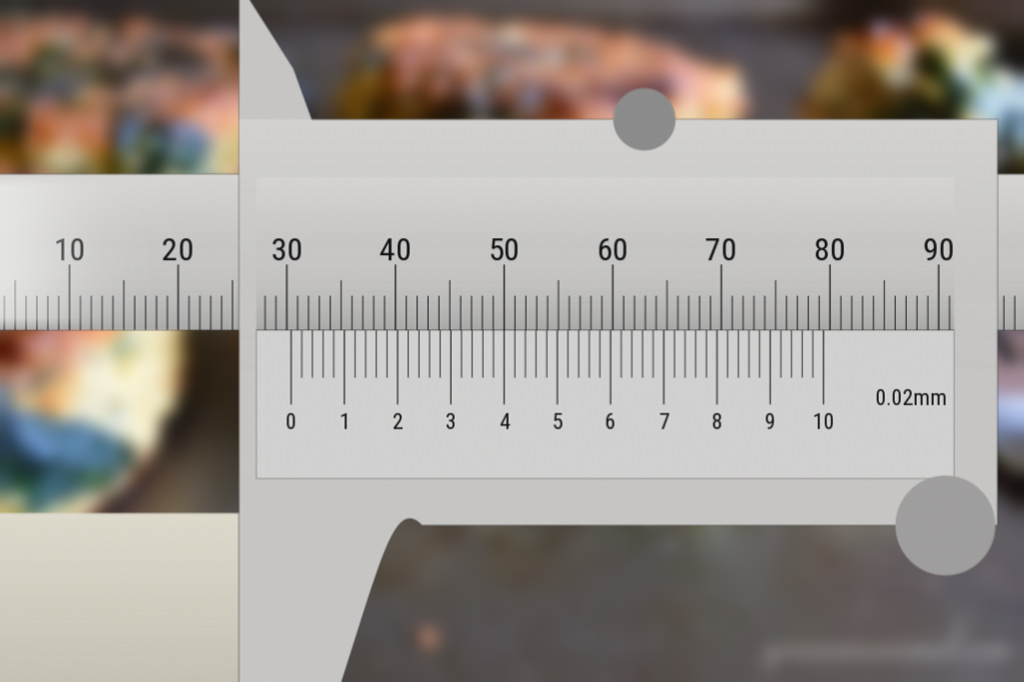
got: 30.4 mm
